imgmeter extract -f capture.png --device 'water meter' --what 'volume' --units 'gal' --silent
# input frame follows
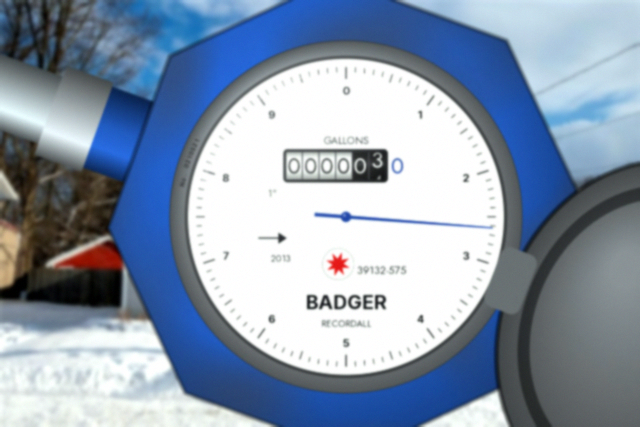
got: 32.6 gal
